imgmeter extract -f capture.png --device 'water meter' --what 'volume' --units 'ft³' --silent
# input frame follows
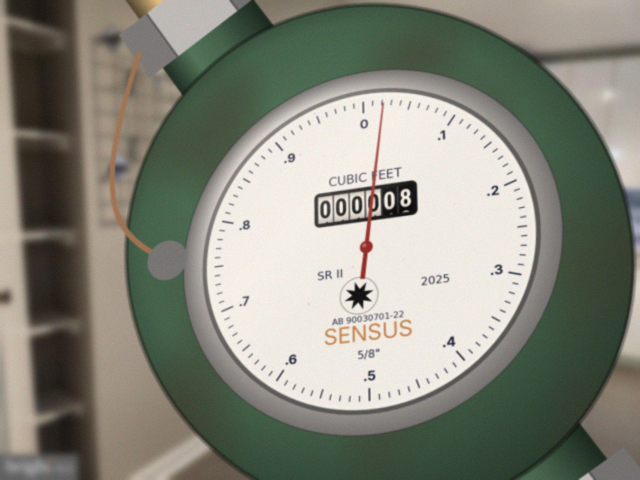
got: 8.02 ft³
